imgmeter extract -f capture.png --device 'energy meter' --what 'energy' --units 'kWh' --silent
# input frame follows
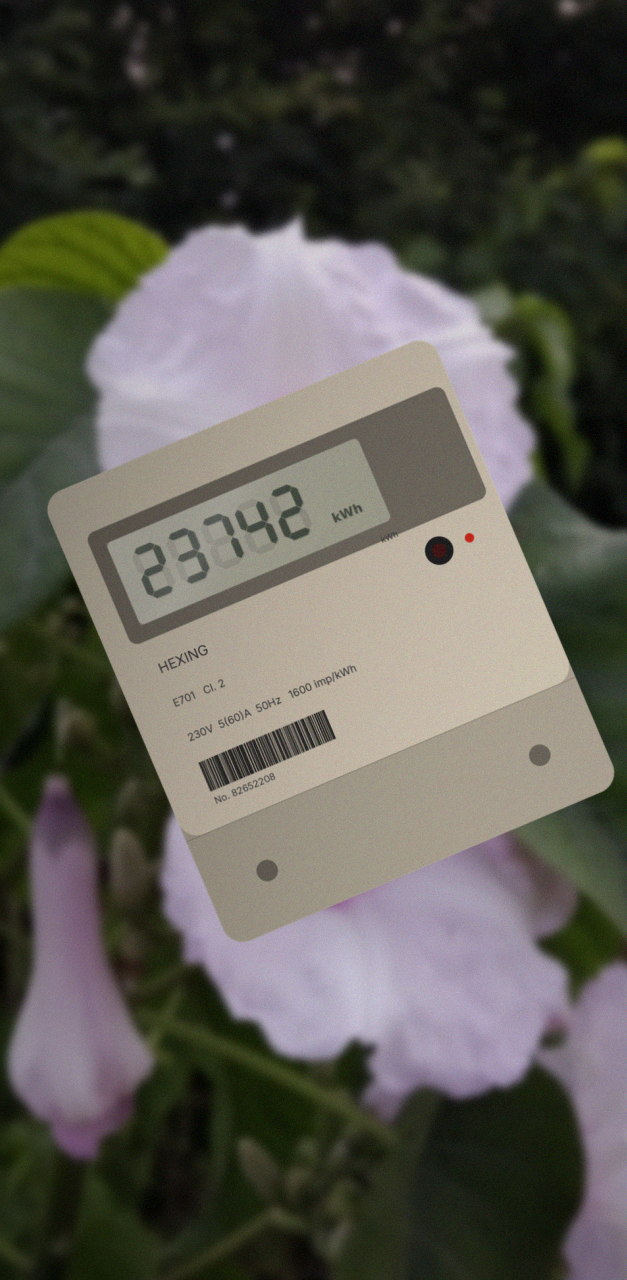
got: 23742 kWh
